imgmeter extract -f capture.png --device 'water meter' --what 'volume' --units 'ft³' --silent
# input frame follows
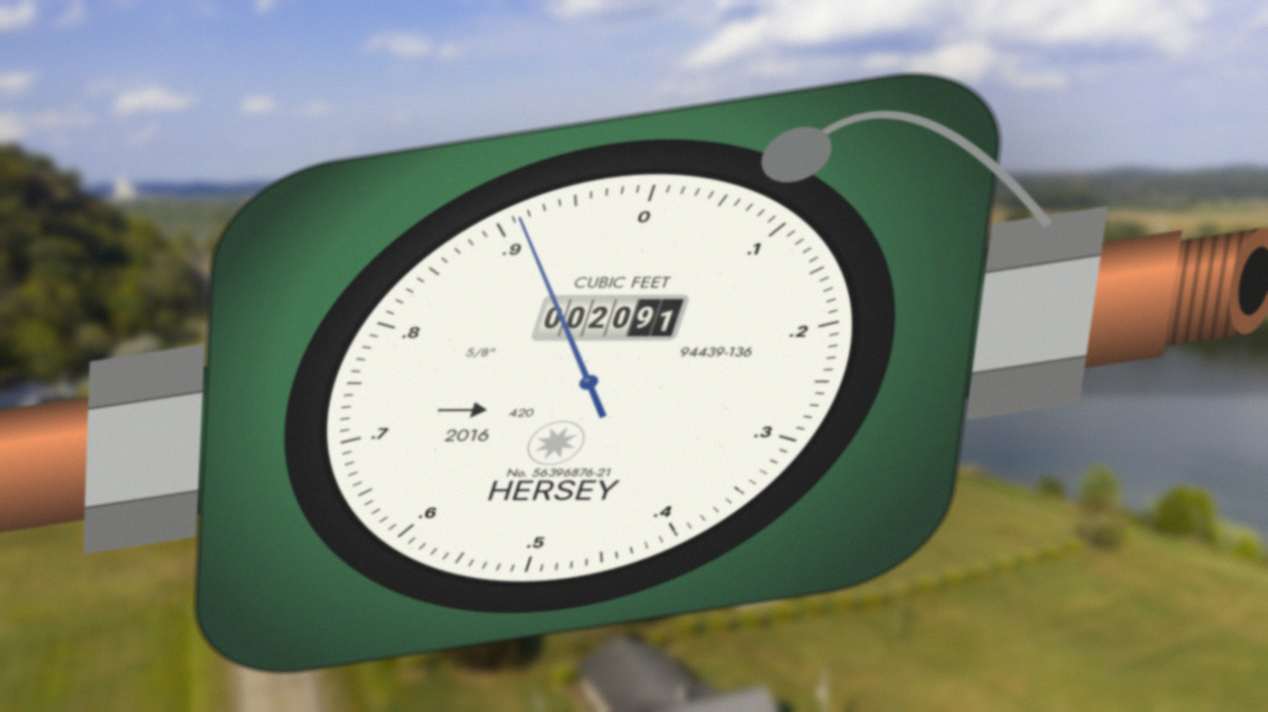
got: 2090.91 ft³
